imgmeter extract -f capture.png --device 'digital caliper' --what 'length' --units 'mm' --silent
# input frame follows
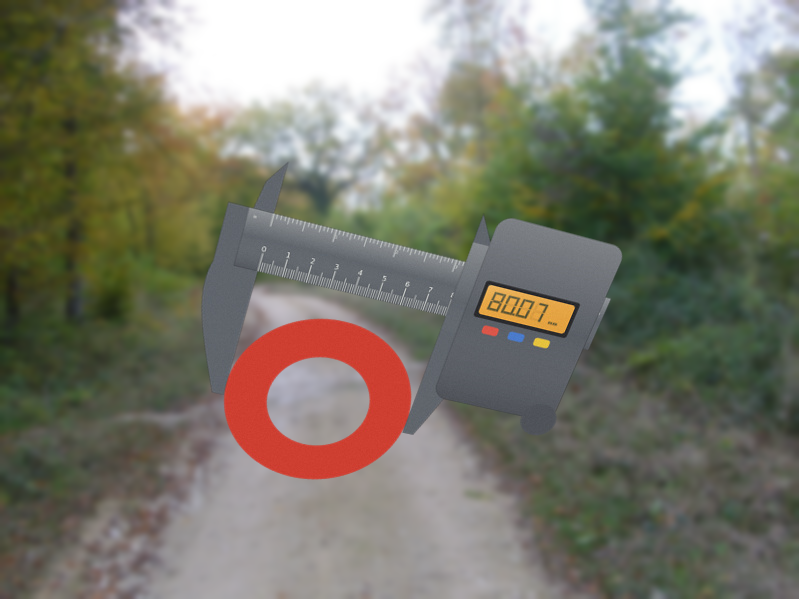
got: 80.07 mm
